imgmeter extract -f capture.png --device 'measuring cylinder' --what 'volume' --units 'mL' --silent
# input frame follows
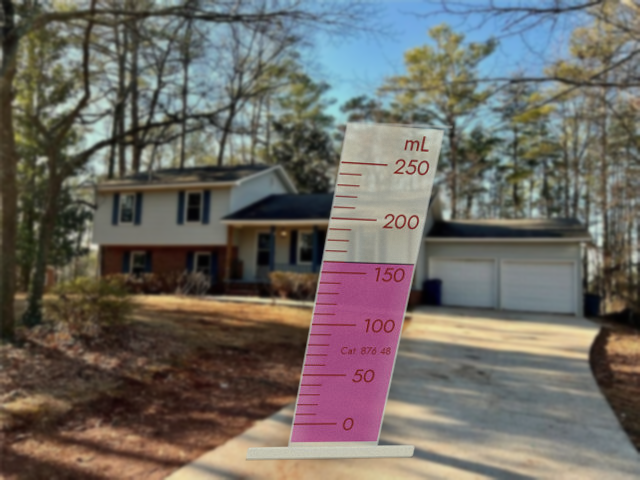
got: 160 mL
